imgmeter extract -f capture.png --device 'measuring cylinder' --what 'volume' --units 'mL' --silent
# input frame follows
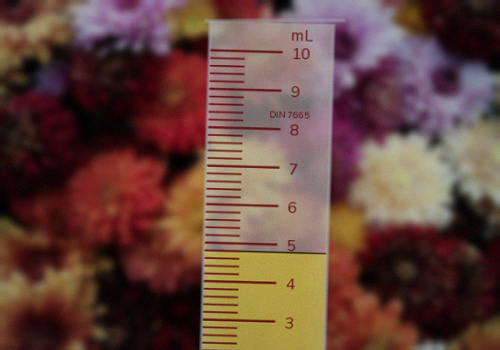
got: 4.8 mL
